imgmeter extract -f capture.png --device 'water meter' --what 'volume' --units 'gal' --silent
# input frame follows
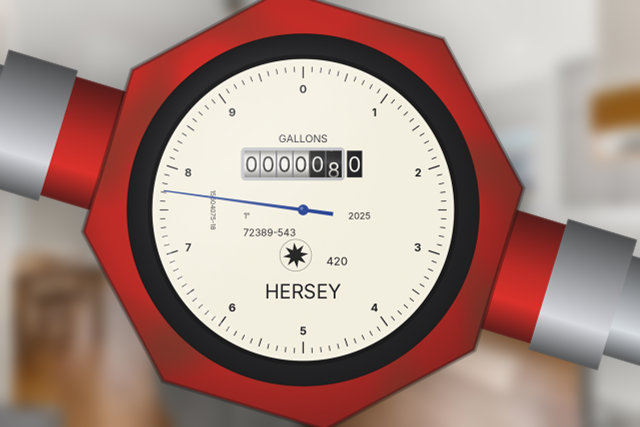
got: 77.7 gal
